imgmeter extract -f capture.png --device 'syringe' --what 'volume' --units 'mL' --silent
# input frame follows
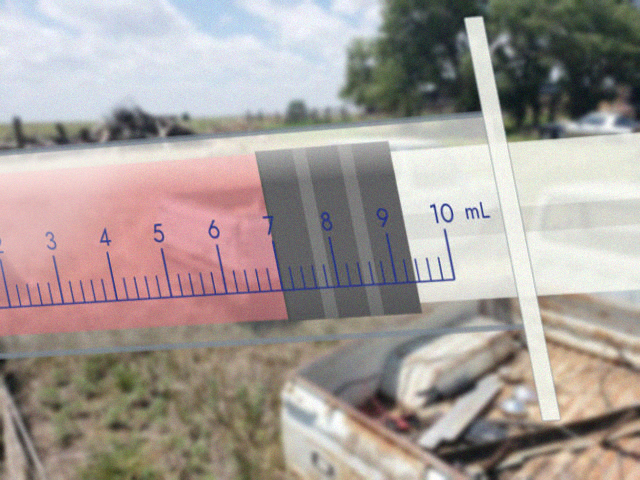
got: 7 mL
